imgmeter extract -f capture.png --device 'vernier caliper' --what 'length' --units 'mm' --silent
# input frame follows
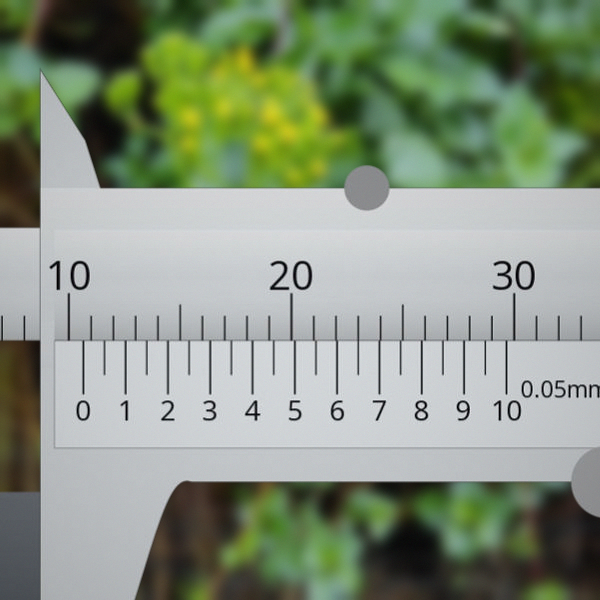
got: 10.65 mm
